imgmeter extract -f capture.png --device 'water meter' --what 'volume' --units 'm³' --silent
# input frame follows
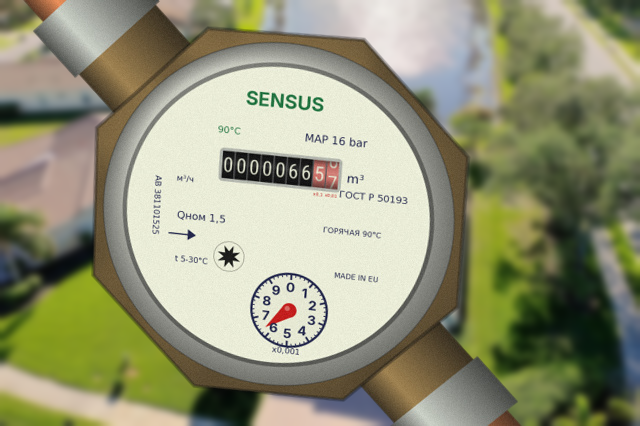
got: 66.566 m³
